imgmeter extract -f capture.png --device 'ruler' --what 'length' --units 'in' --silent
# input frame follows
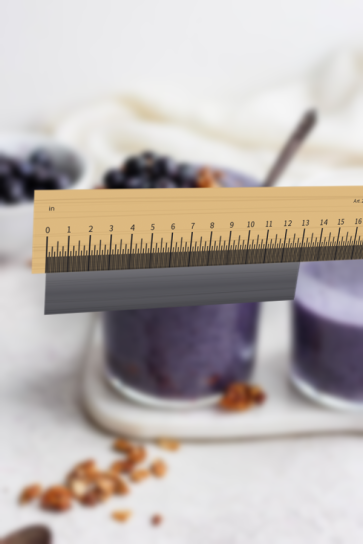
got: 13 in
